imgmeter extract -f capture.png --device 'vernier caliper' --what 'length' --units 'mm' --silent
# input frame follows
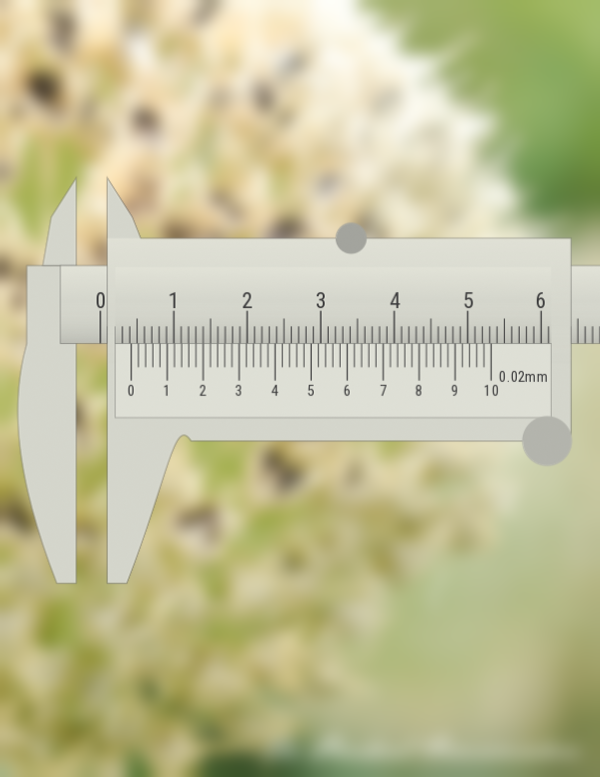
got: 4.2 mm
